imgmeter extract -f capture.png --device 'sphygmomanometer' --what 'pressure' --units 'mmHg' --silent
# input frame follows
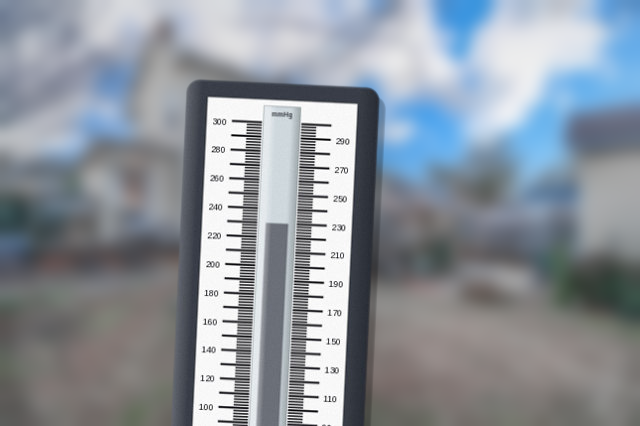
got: 230 mmHg
